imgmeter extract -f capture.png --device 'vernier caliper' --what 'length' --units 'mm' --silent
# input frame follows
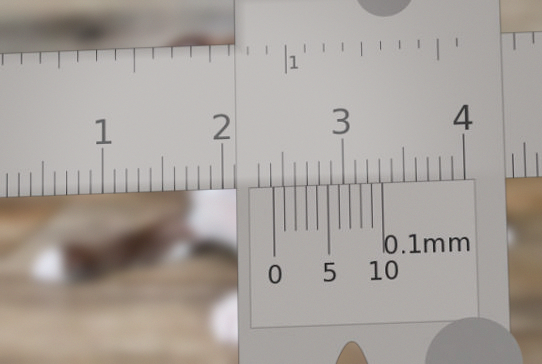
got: 24.2 mm
